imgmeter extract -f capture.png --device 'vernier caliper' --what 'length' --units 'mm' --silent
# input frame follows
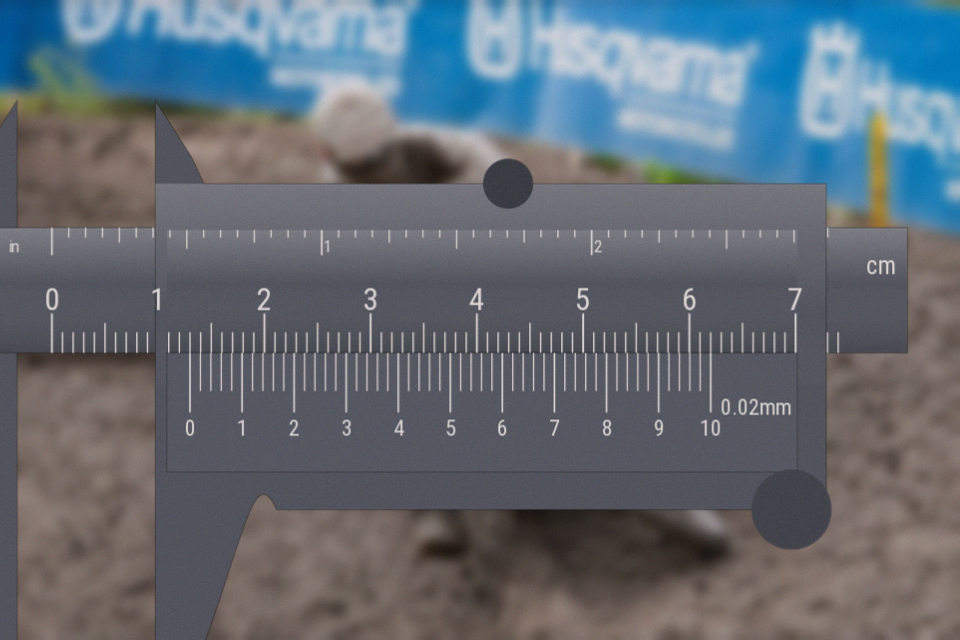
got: 13.0 mm
